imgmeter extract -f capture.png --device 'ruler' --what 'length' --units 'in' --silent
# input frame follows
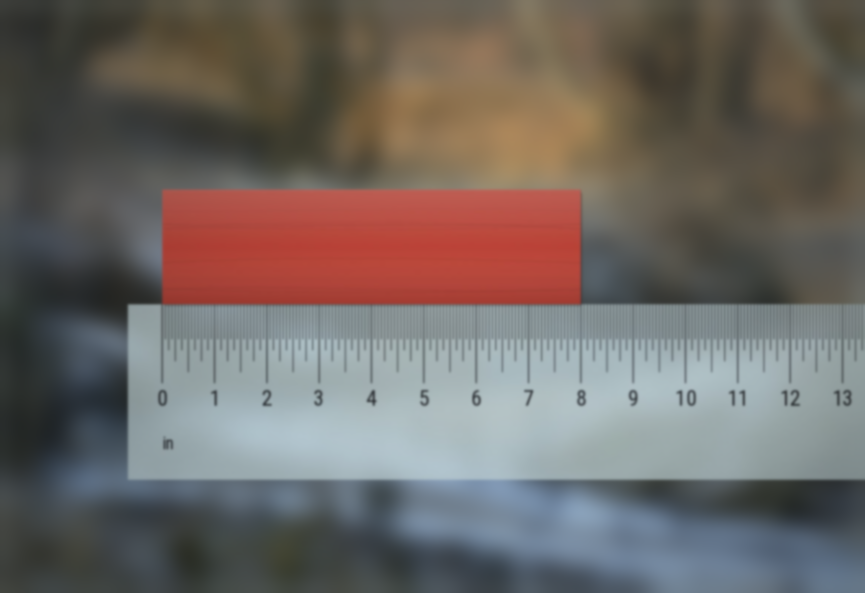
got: 8 in
